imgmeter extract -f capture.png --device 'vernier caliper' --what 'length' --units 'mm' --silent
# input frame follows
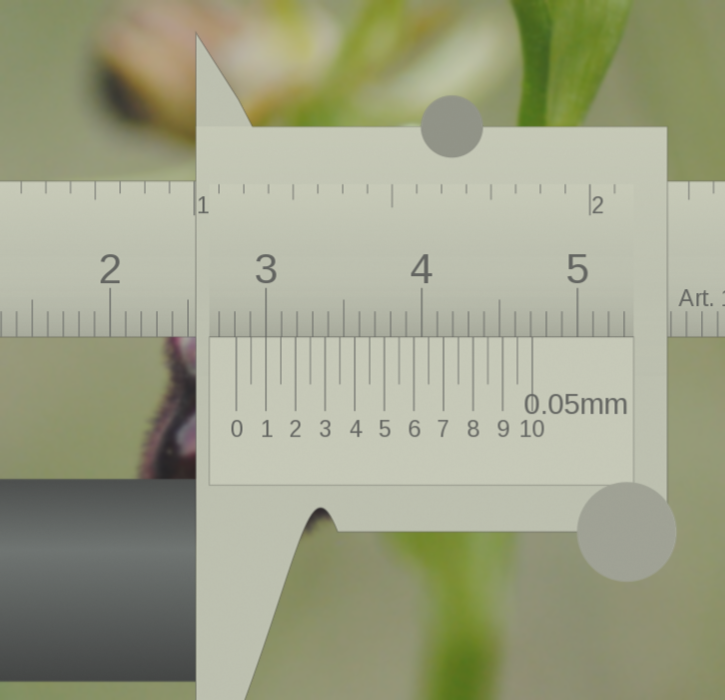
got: 28.1 mm
